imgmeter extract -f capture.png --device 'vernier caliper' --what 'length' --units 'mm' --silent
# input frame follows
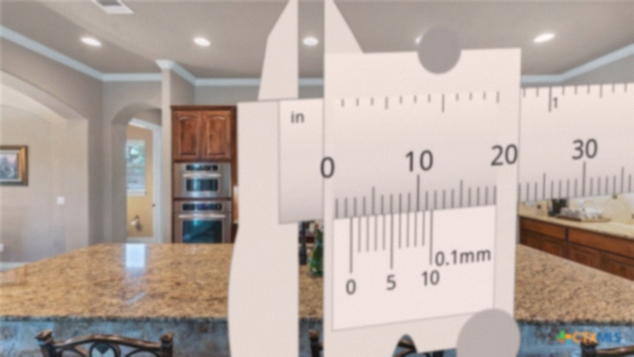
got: 2.6 mm
